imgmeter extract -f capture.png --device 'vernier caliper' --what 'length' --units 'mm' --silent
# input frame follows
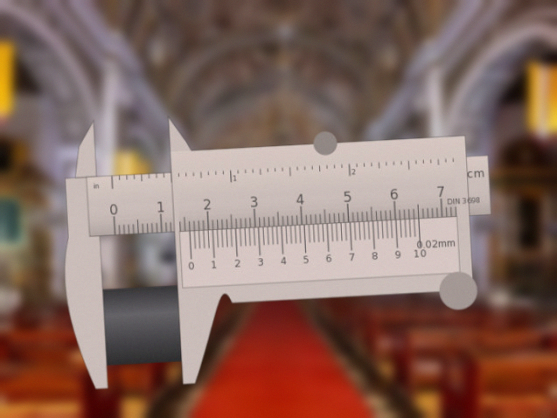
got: 16.0 mm
